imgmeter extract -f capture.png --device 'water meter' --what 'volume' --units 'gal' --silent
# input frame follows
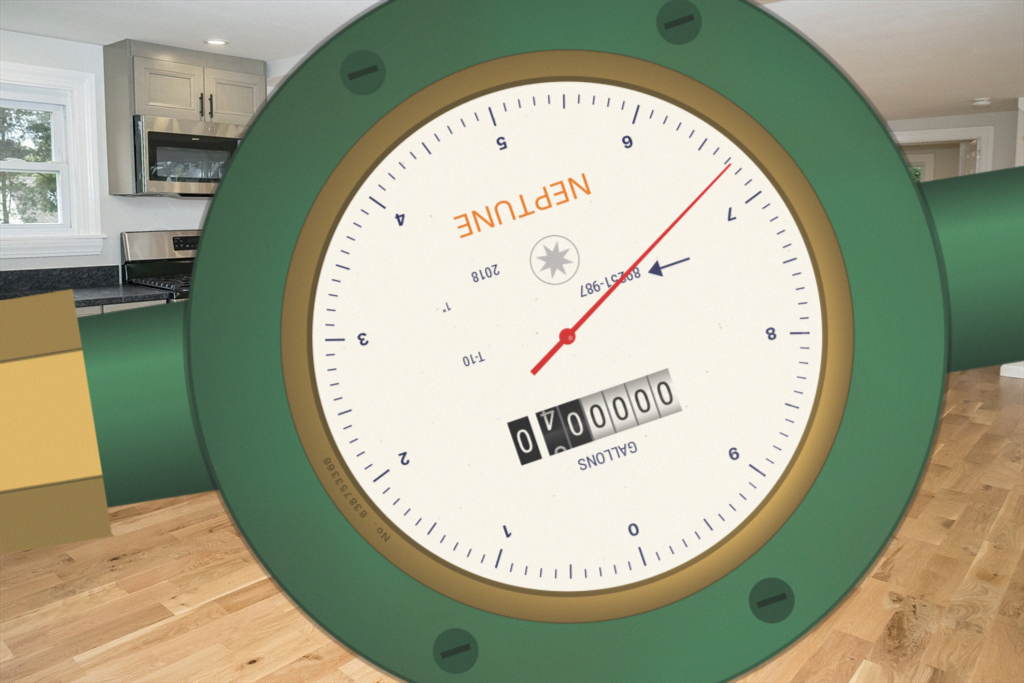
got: 36.7 gal
